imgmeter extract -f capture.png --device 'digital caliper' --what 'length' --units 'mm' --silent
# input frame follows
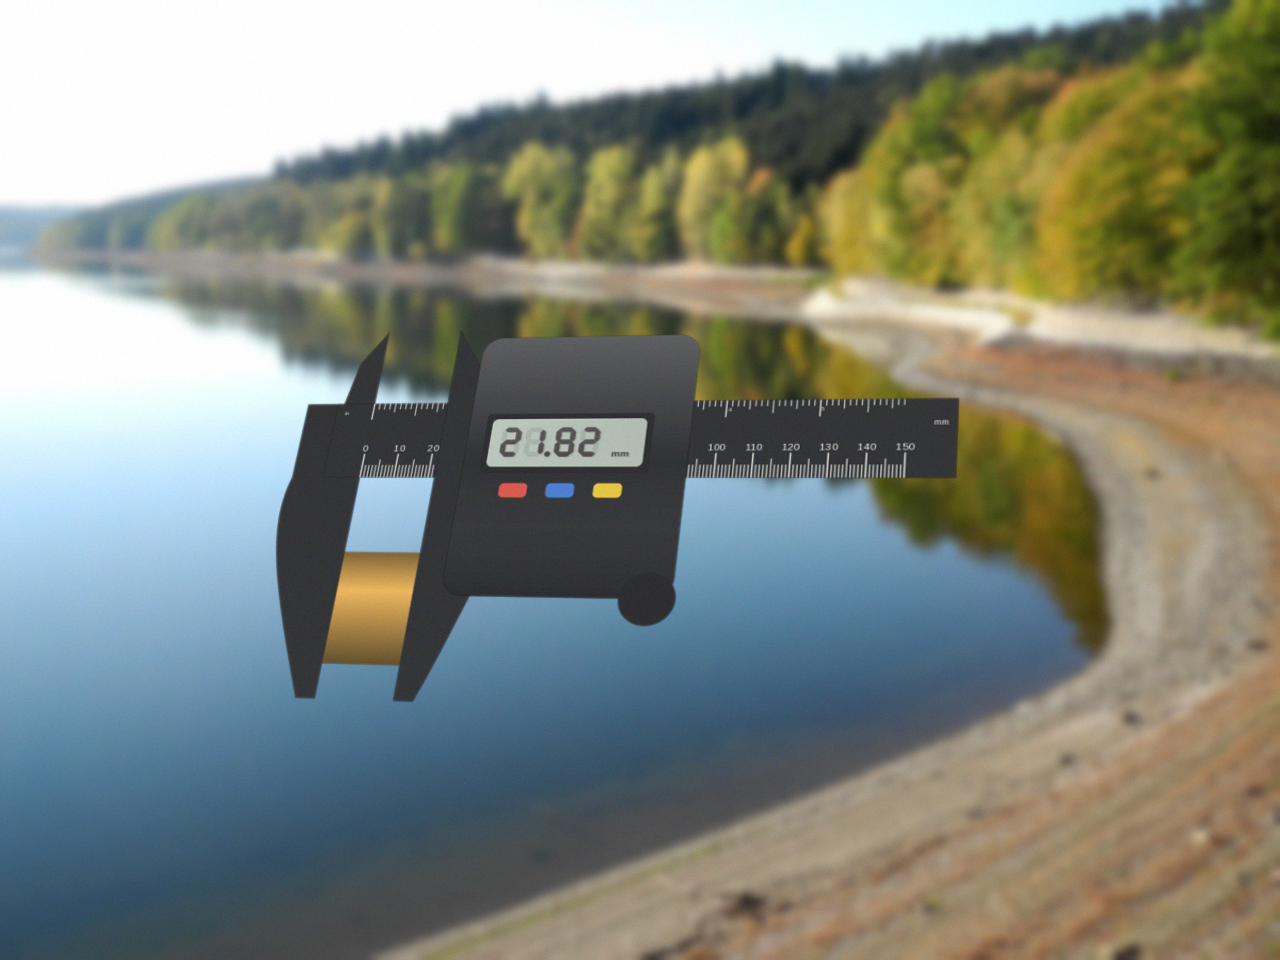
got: 21.82 mm
